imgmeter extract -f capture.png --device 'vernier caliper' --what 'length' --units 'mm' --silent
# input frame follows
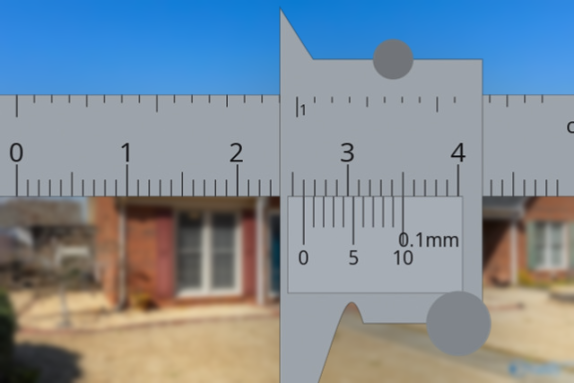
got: 26.0 mm
